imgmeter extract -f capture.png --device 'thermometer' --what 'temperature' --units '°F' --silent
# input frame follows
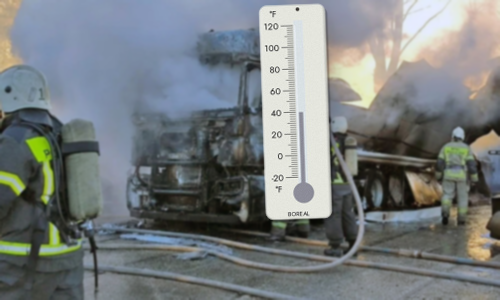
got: 40 °F
